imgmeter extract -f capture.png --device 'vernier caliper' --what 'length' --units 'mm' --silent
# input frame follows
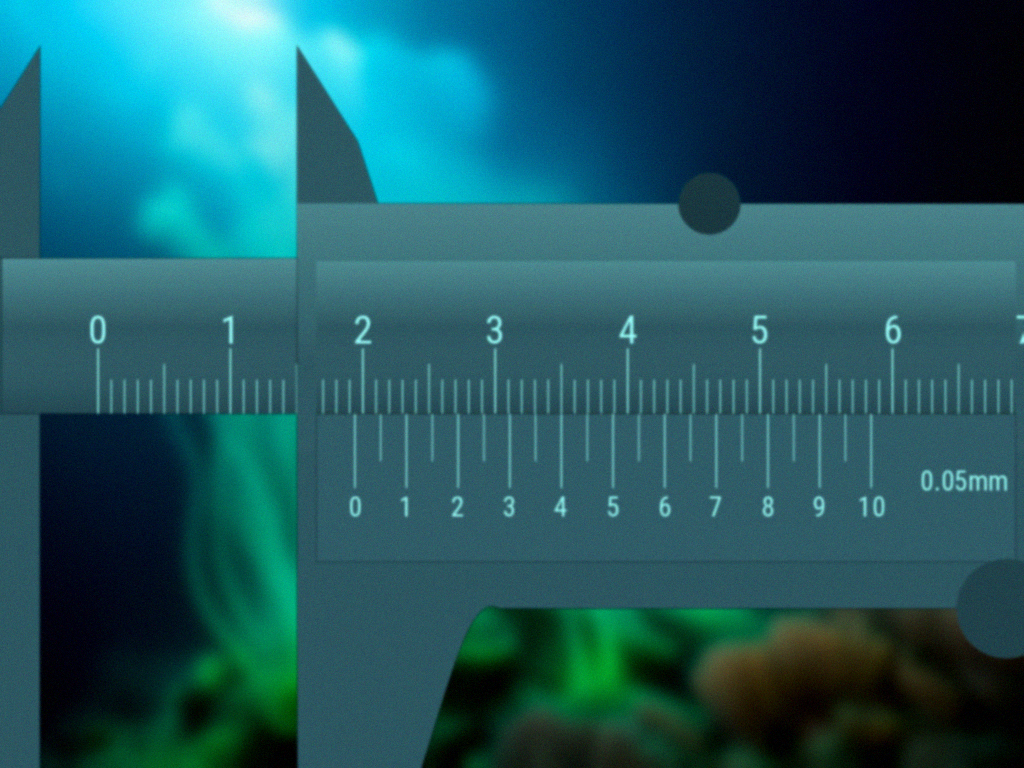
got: 19.4 mm
